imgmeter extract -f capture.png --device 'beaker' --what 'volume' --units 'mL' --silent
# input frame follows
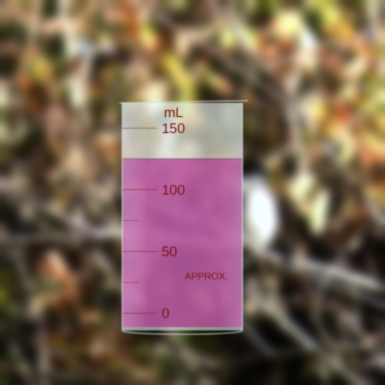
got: 125 mL
